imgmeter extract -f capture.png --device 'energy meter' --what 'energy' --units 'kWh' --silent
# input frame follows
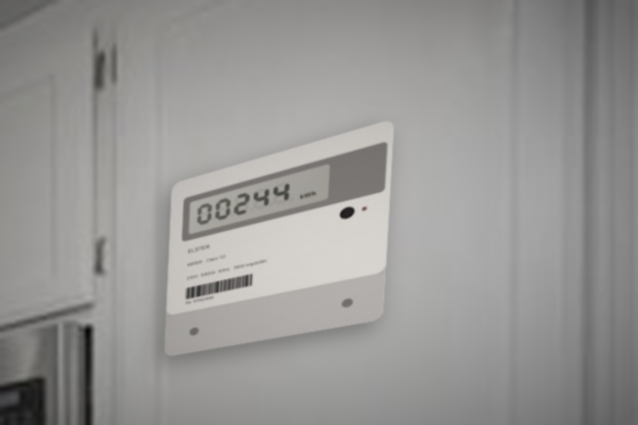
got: 244 kWh
